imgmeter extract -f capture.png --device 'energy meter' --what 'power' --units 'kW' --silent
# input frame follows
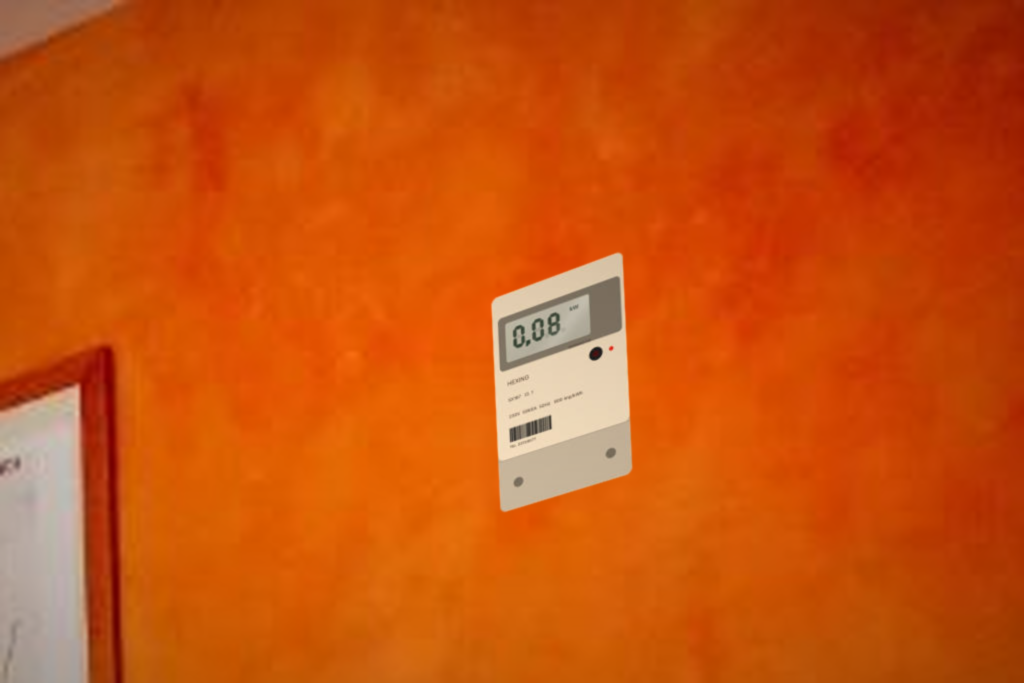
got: 0.08 kW
